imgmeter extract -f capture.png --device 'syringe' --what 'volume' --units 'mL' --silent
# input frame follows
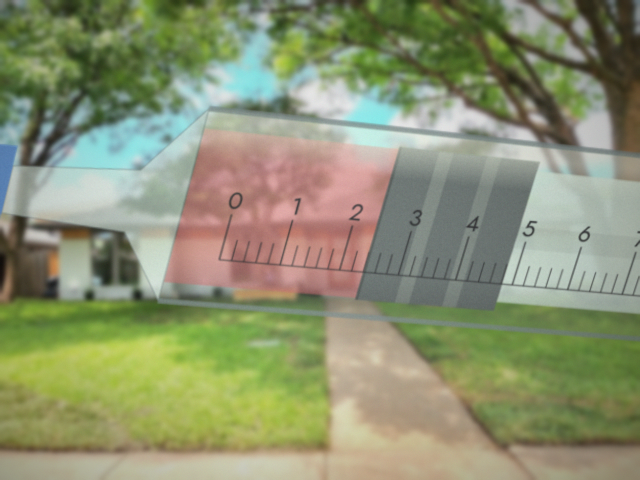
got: 2.4 mL
